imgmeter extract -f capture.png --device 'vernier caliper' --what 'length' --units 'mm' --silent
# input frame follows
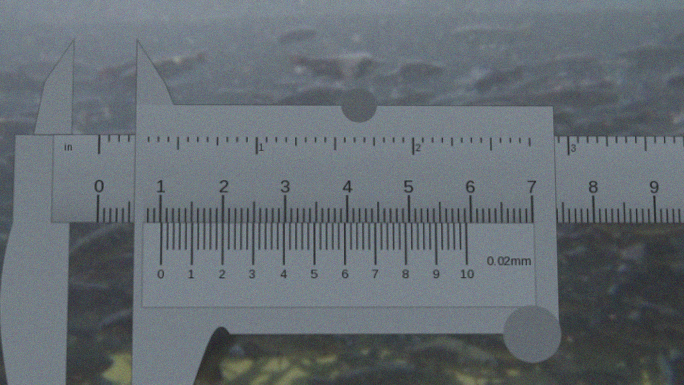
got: 10.2 mm
